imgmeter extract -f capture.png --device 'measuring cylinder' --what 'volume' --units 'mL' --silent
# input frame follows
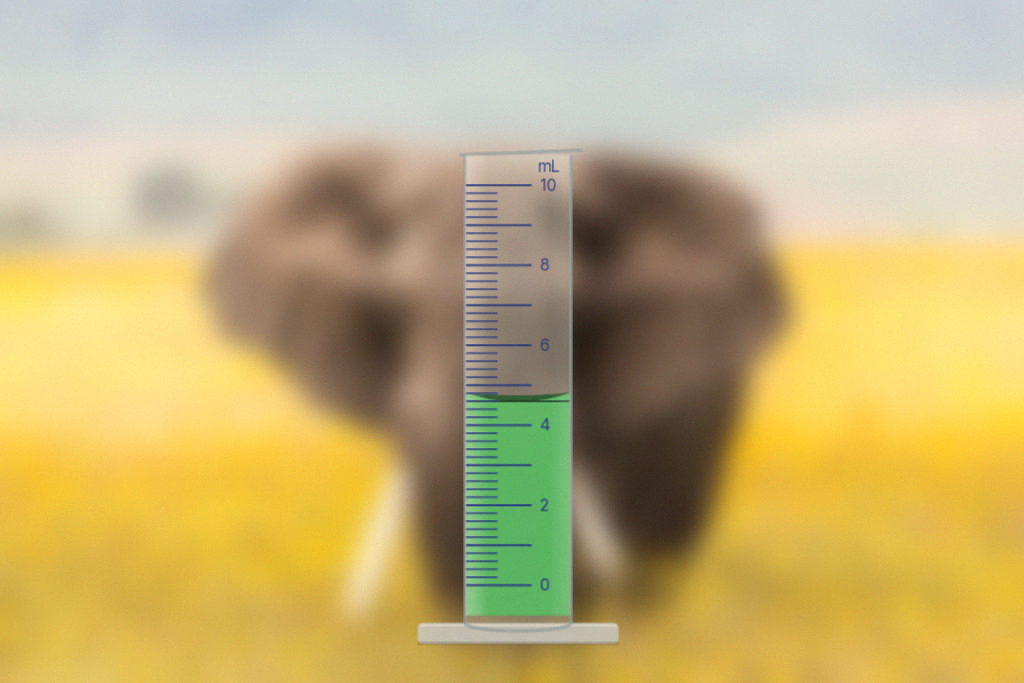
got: 4.6 mL
